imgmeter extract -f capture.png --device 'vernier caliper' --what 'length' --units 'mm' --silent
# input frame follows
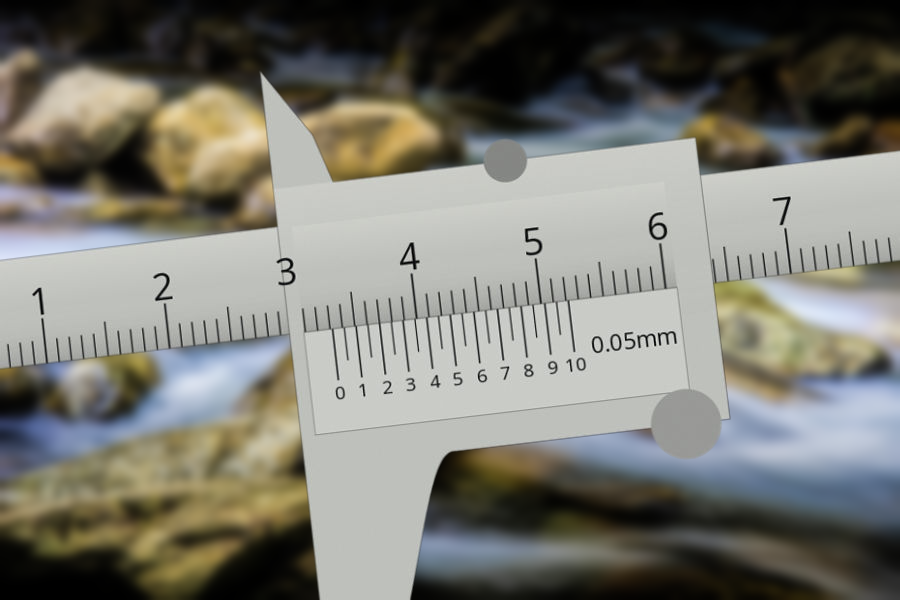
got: 33.2 mm
